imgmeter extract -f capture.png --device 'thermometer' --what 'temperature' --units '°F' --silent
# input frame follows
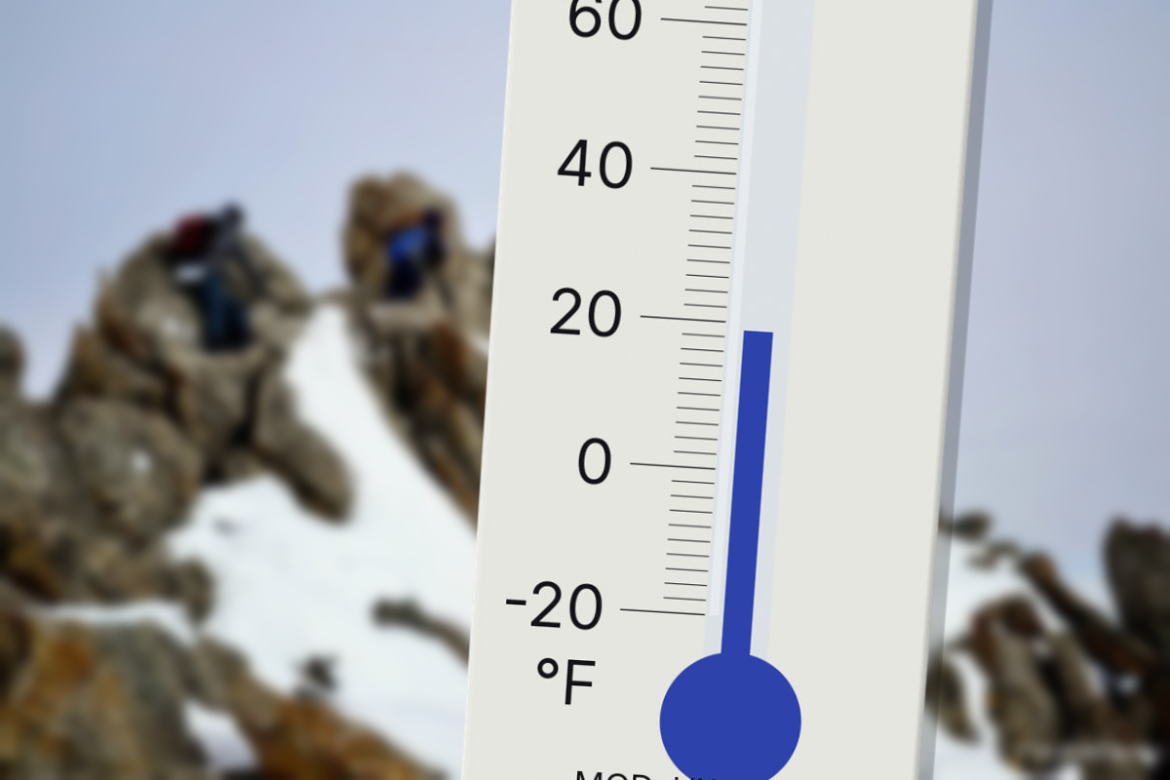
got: 19 °F
